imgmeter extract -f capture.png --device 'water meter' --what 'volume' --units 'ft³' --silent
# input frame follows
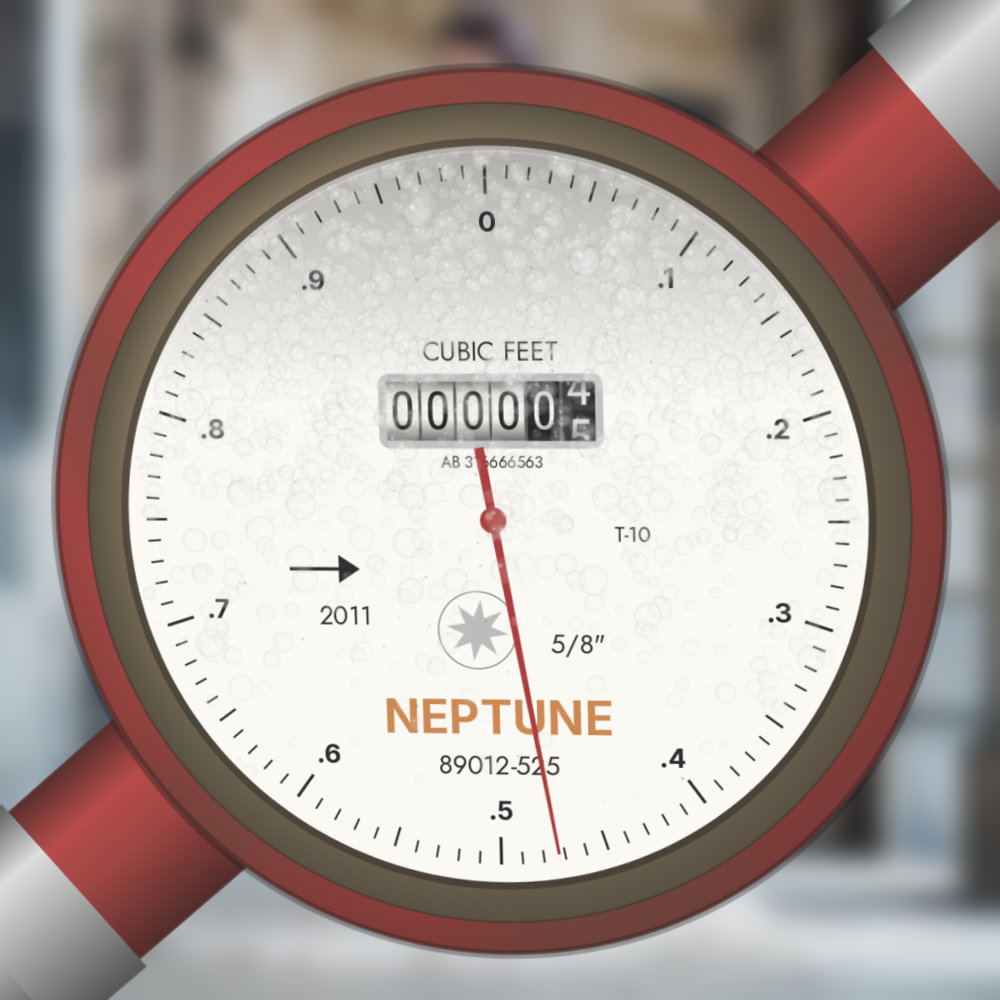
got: 4.47 ft³
